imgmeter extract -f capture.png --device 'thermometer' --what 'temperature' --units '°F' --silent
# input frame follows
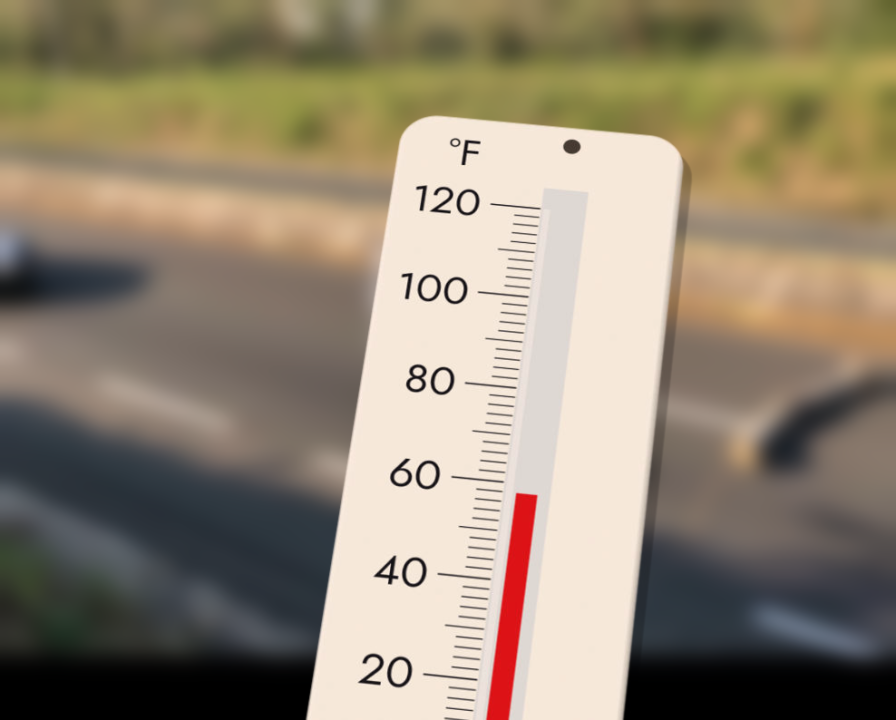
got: 58 °F
